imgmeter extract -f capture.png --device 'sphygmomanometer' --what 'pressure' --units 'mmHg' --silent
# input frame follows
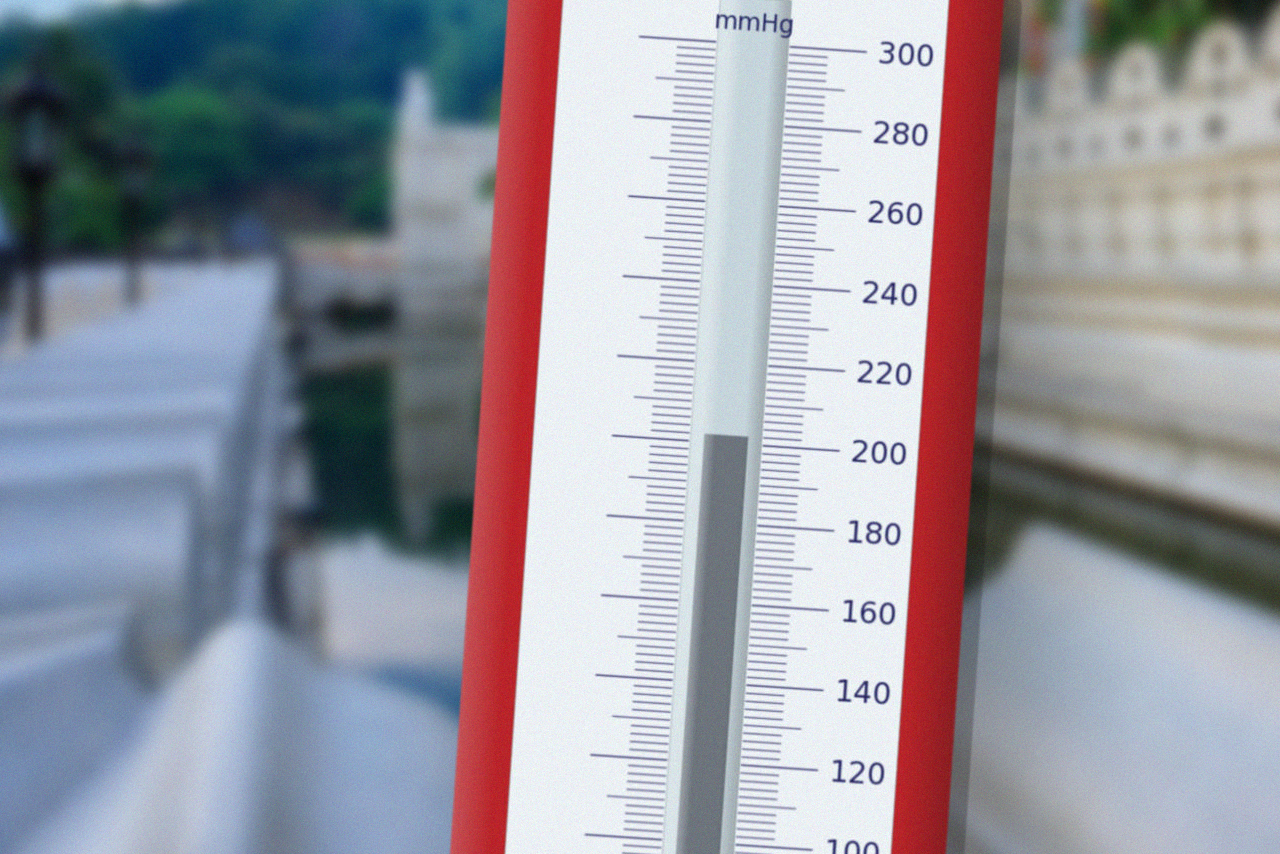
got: 202 mmHg
